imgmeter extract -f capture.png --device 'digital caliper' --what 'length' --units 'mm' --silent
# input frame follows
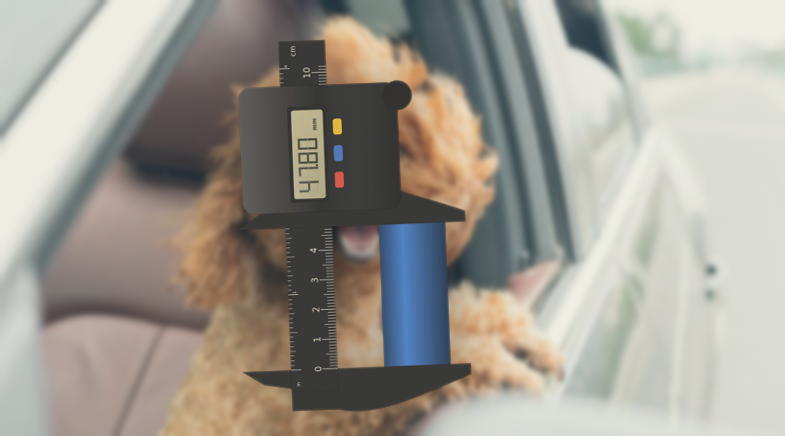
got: 47.80 mm
